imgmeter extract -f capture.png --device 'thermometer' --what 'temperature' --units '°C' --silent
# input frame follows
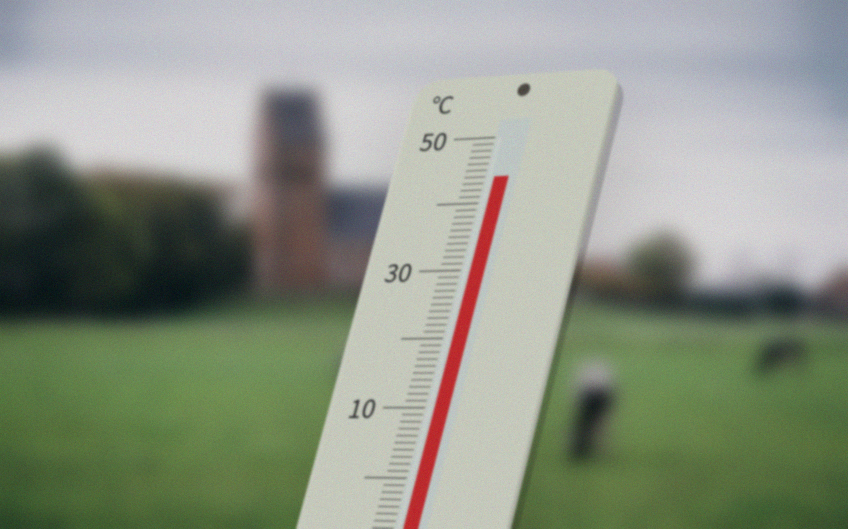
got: 44 °C
